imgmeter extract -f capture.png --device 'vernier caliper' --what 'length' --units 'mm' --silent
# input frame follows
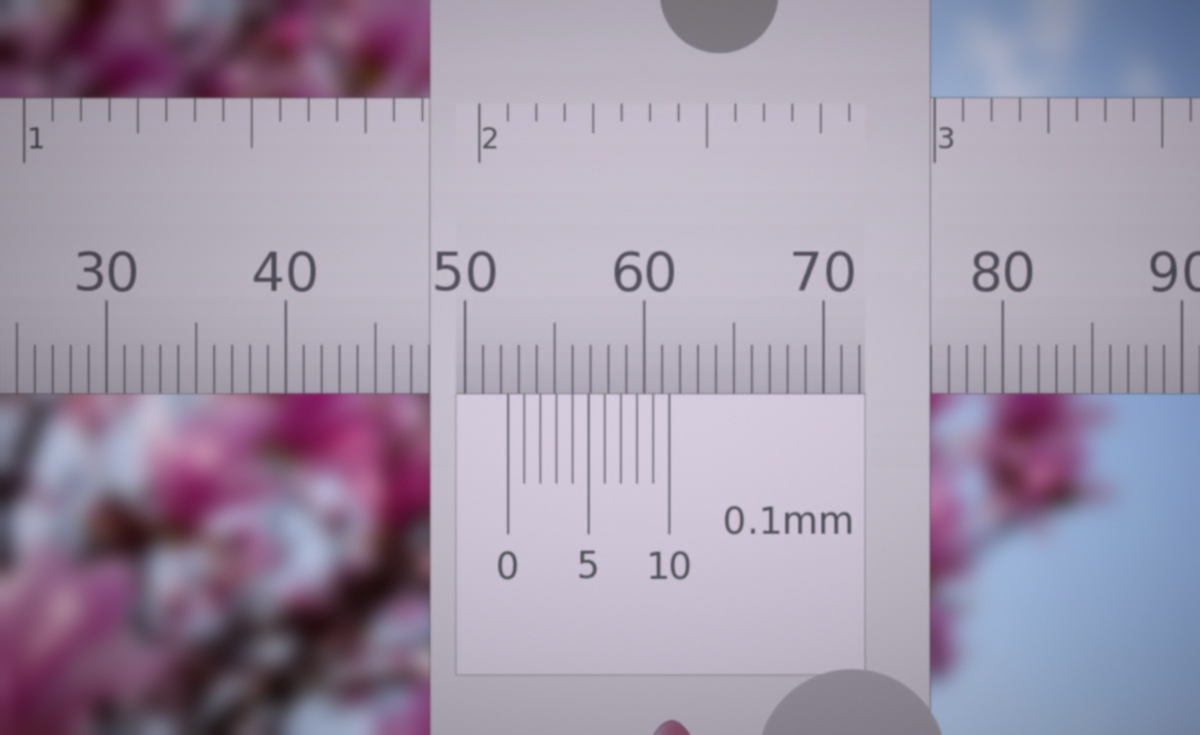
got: 52.4 mm
